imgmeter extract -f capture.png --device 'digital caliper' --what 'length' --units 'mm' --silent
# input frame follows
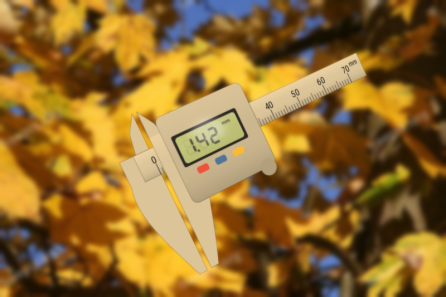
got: 1.42 mm
